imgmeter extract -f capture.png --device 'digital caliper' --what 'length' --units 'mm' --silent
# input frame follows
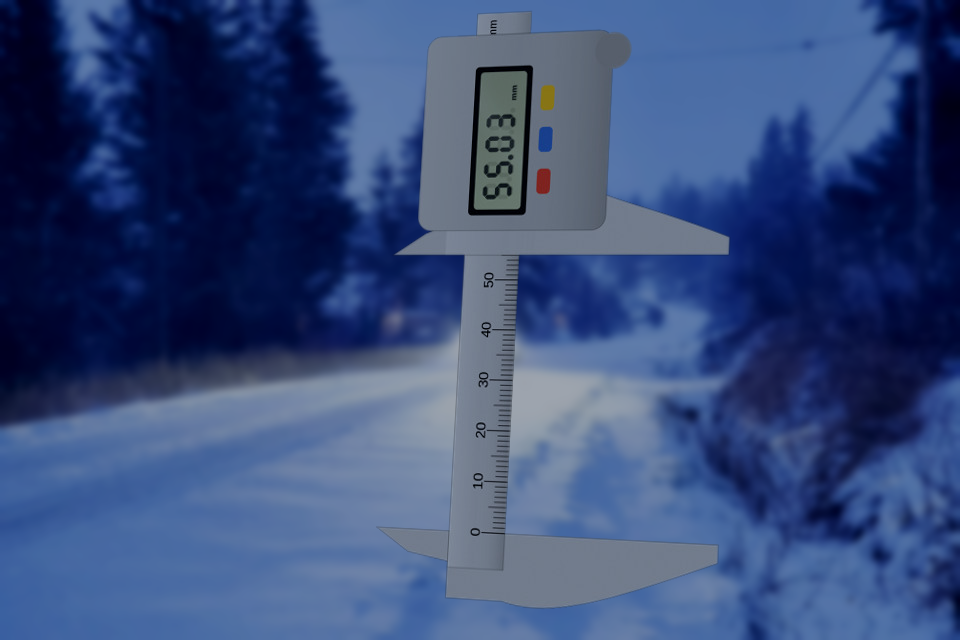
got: 55.03 mm
